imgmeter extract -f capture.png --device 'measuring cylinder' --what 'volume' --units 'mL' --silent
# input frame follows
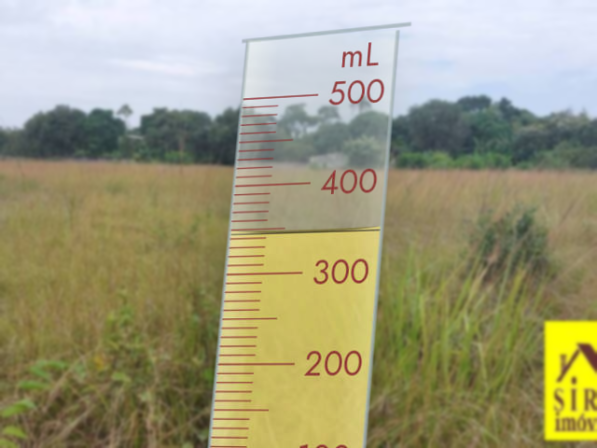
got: 345 mL
